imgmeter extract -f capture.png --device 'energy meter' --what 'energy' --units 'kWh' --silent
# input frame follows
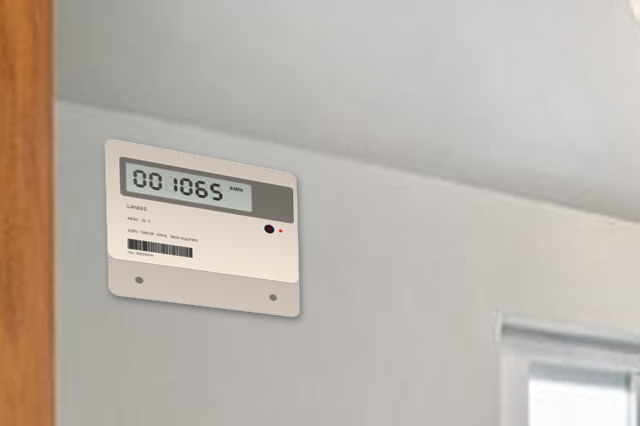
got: 1065 kWh
